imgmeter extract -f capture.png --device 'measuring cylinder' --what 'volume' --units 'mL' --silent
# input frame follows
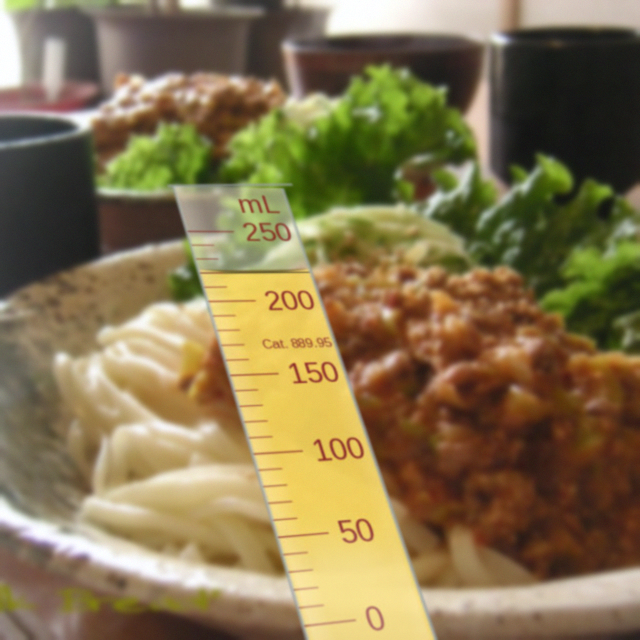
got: 220 mL
